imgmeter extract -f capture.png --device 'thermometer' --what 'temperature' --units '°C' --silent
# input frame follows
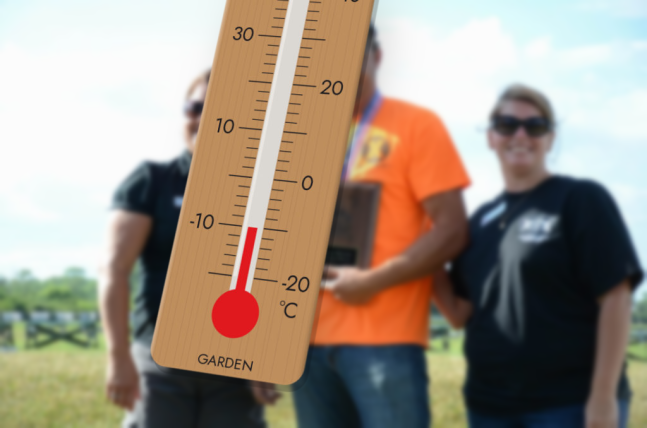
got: -10 °C
